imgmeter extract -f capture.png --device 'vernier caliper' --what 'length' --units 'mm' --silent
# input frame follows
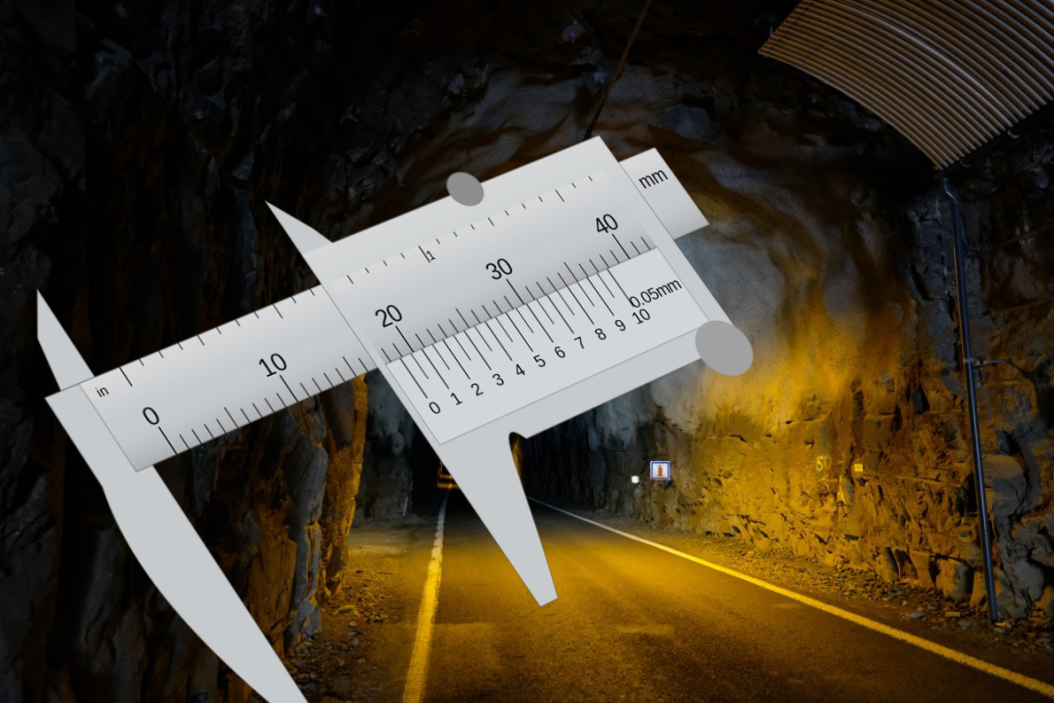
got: 18.8 mm
